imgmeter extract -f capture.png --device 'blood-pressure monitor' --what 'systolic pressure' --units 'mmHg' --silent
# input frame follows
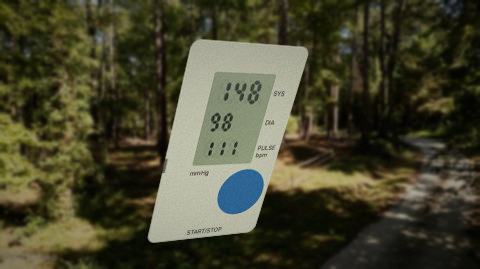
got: 148 mmHg
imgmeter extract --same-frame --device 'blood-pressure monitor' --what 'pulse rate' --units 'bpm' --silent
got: 111 bpm
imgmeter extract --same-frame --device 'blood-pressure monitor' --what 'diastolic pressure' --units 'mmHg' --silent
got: 98 mmHg
